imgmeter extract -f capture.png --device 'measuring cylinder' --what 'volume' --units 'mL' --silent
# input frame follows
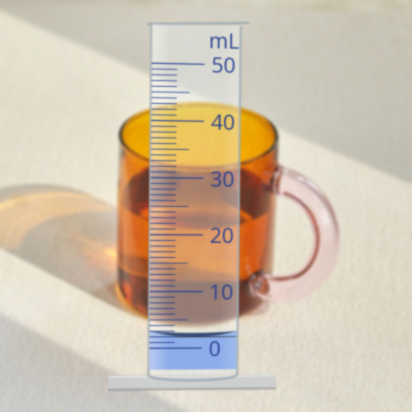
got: 2 mL
